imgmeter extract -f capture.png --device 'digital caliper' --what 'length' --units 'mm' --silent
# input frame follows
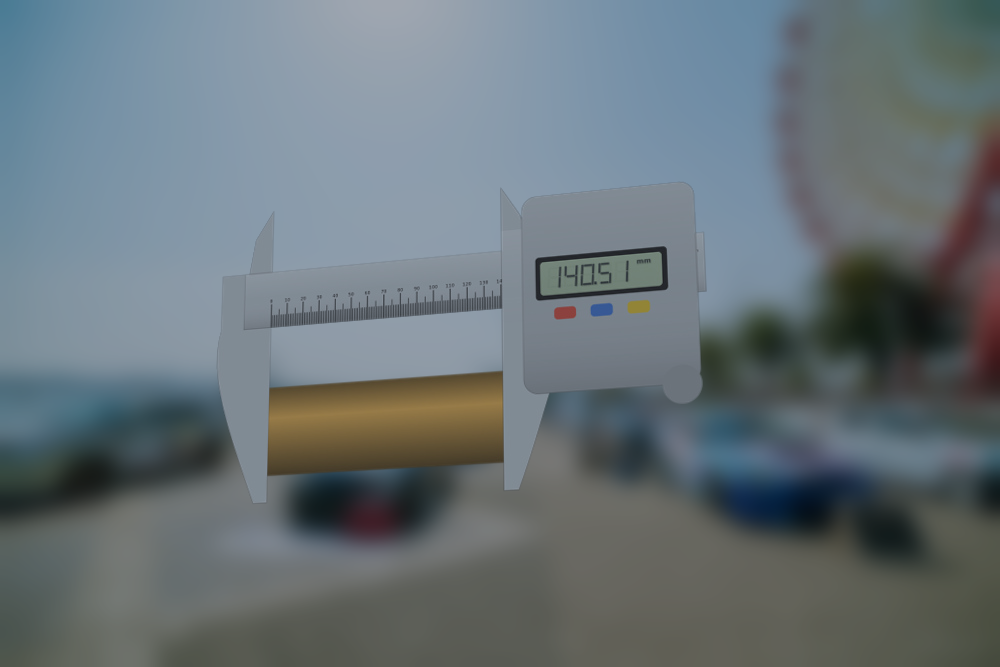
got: 140.51 mm
